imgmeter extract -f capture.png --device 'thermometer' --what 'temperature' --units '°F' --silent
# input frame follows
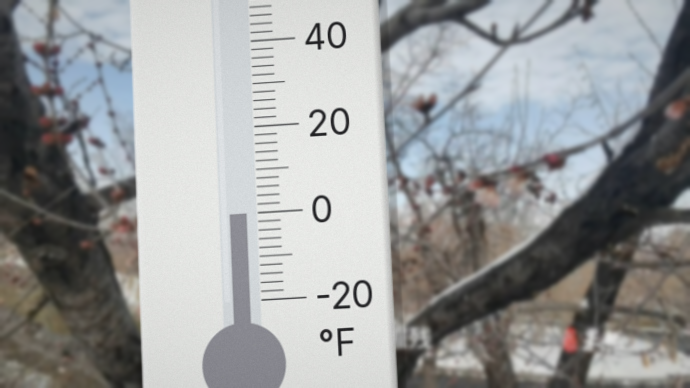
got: 0 °F
